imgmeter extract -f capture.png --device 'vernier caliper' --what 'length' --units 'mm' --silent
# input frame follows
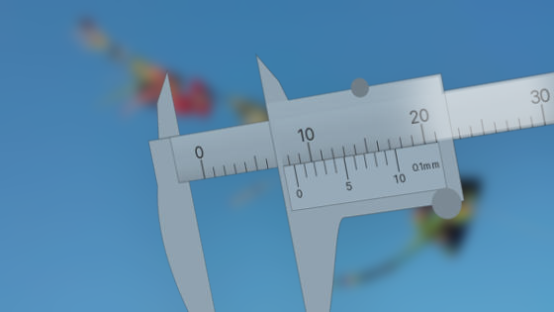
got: 8.4 mm
